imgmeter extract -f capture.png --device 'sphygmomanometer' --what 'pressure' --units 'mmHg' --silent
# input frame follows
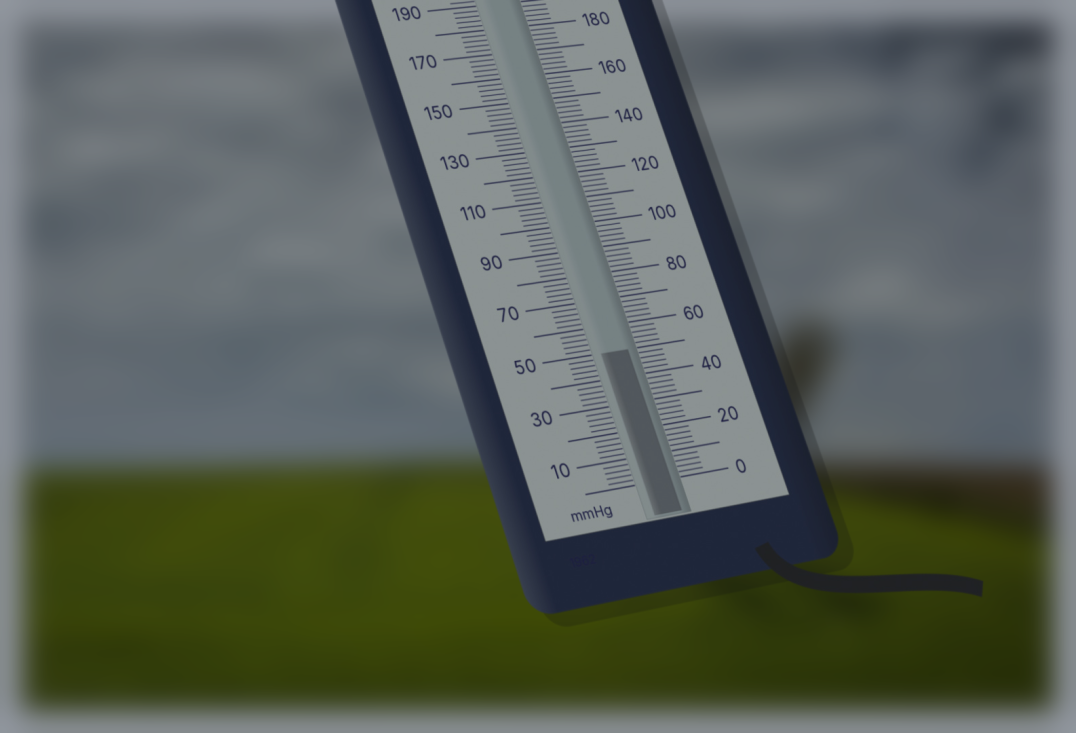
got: 50 mmHg
